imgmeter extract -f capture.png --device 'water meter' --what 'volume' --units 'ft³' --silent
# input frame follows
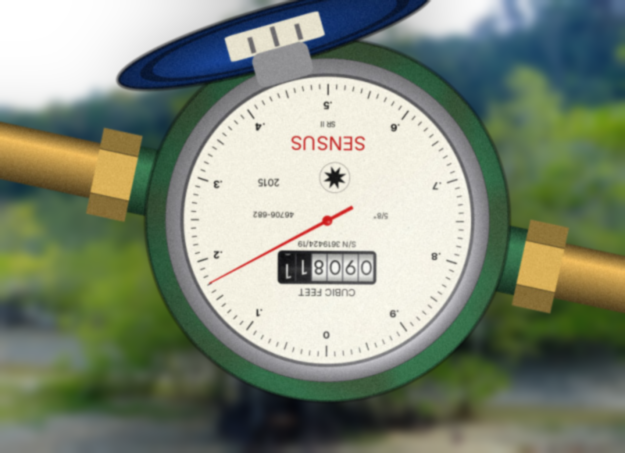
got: 90811.17 ft³
